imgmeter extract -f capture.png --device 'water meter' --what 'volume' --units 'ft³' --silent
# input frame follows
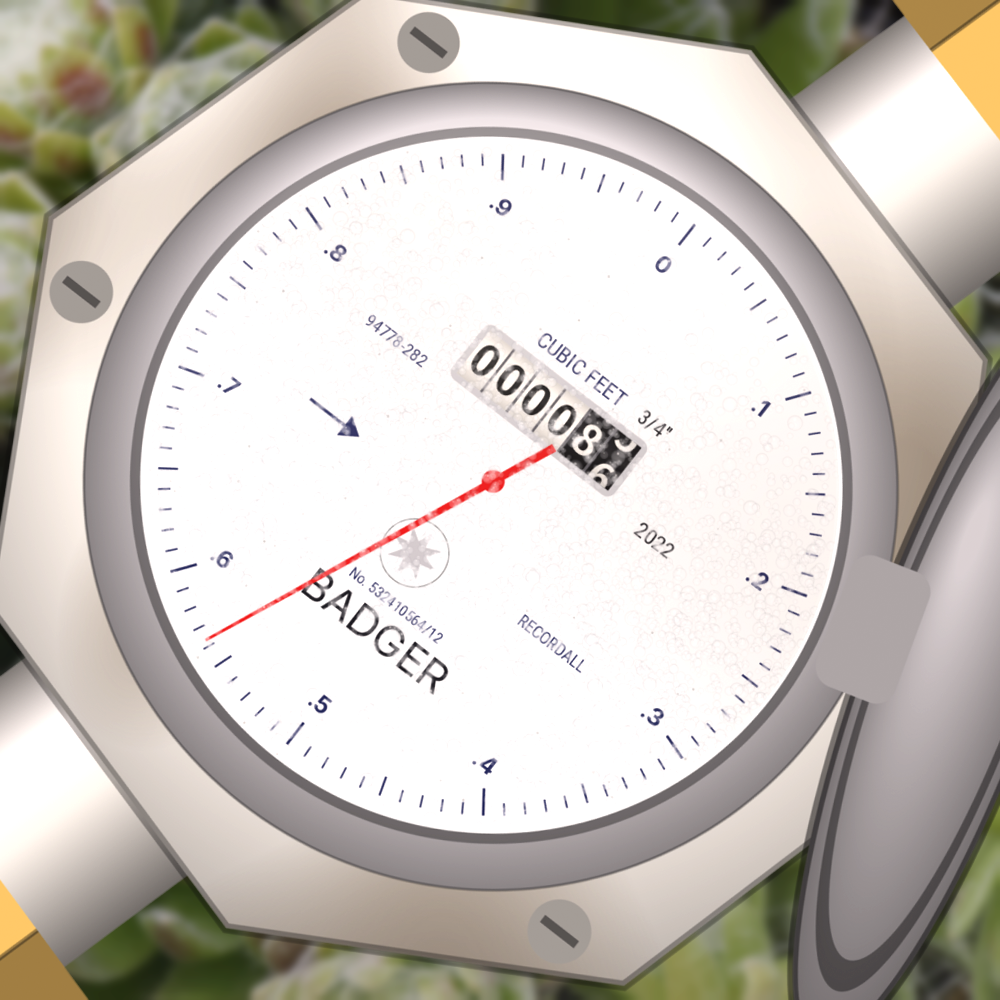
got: 85.56 ft³
